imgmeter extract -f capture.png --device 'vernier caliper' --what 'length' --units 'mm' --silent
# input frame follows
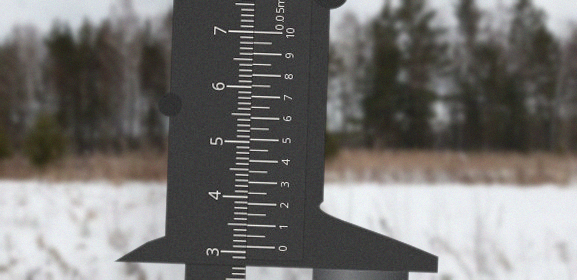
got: 31.0 mm
